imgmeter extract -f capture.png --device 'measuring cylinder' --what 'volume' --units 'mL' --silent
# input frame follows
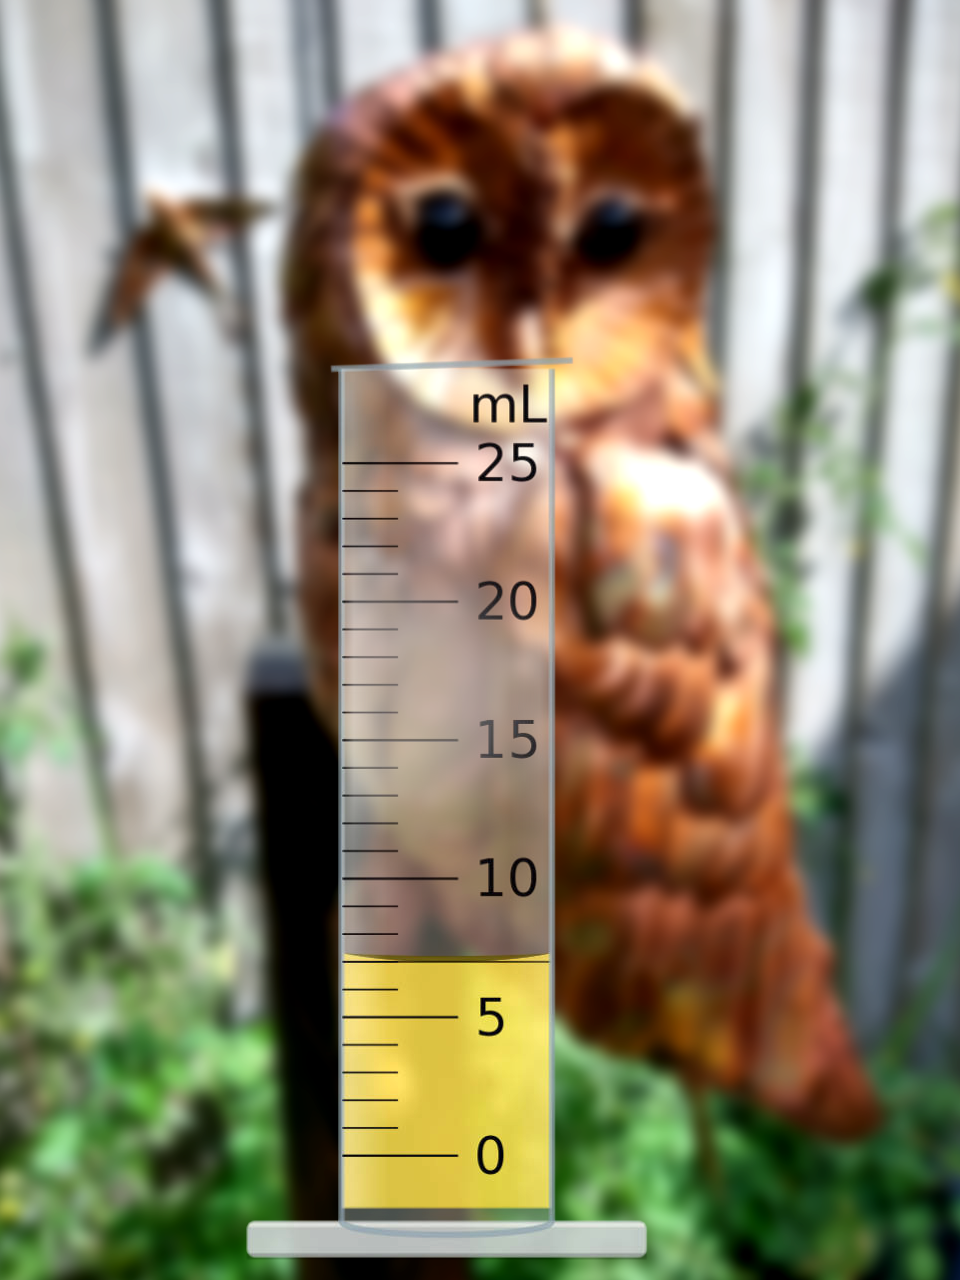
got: 7 mL
